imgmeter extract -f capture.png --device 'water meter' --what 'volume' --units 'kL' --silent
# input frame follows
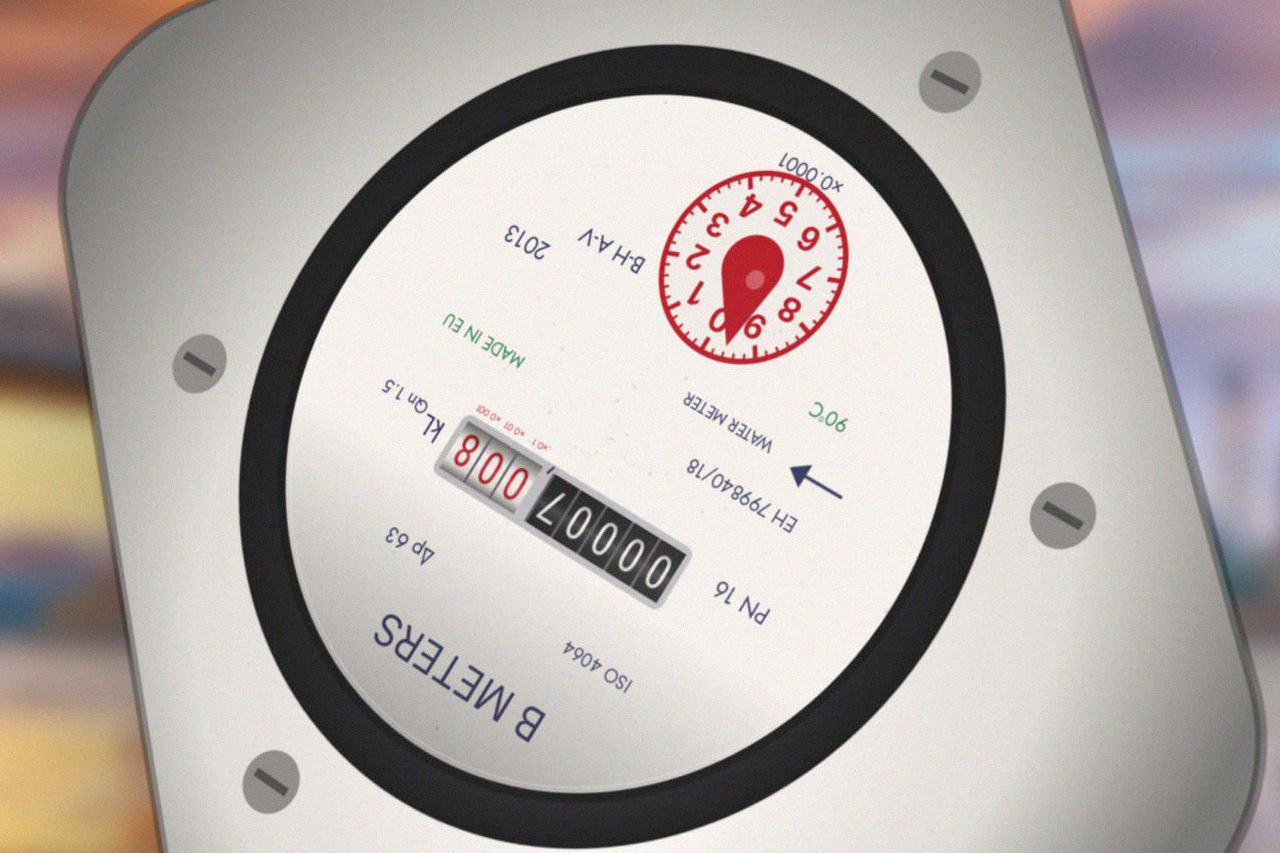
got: 7.0079 kL
